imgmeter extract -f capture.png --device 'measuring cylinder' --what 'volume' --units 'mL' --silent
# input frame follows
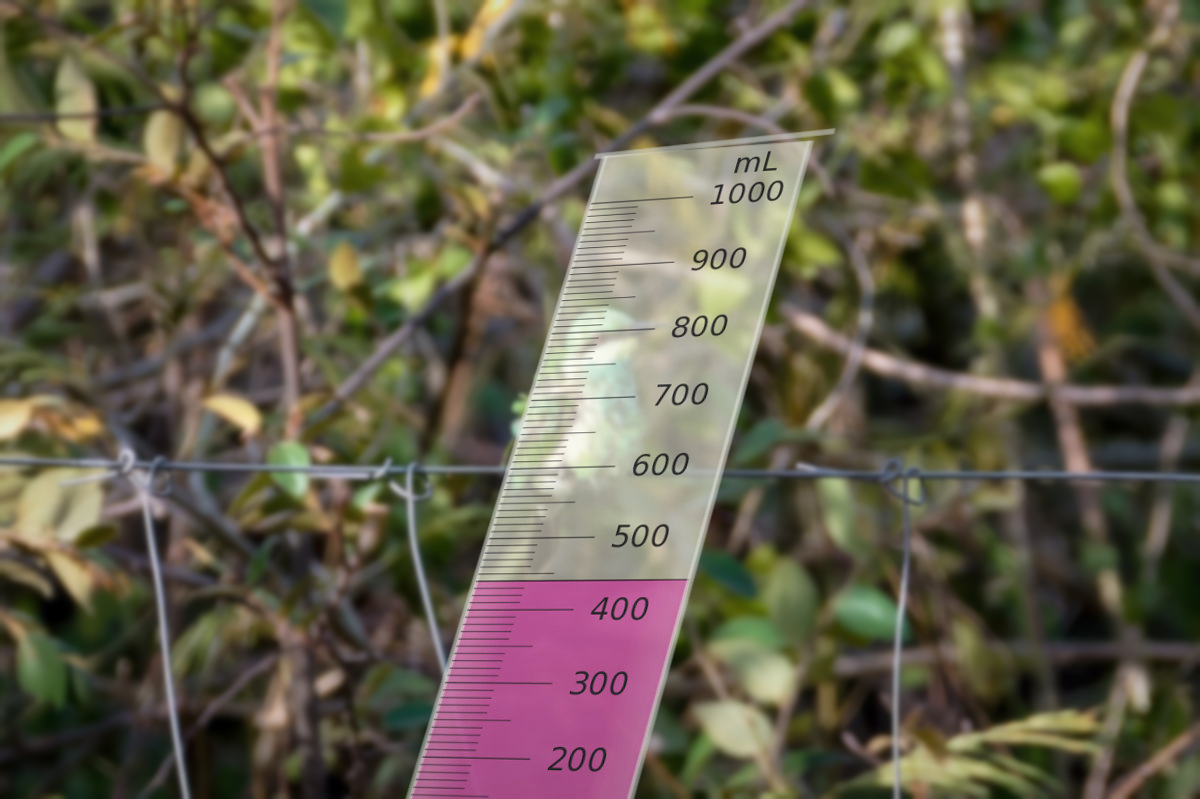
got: 440 mL
